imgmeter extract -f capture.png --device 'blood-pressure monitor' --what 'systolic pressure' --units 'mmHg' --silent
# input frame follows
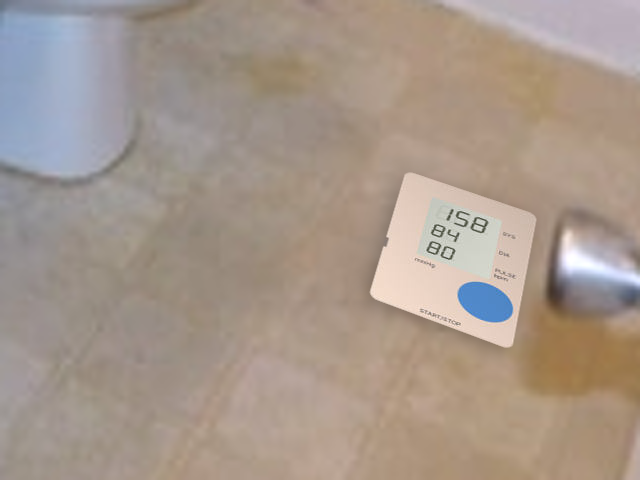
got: 158 mmHg
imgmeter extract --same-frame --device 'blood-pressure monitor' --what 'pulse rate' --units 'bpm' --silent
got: 80 bpm
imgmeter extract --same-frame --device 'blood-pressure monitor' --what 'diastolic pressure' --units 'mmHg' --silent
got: 84 mmHg
